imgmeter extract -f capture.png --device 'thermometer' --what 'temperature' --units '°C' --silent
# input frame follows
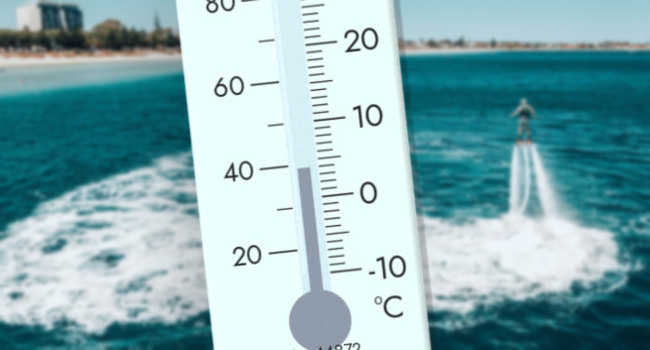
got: 4 °C
